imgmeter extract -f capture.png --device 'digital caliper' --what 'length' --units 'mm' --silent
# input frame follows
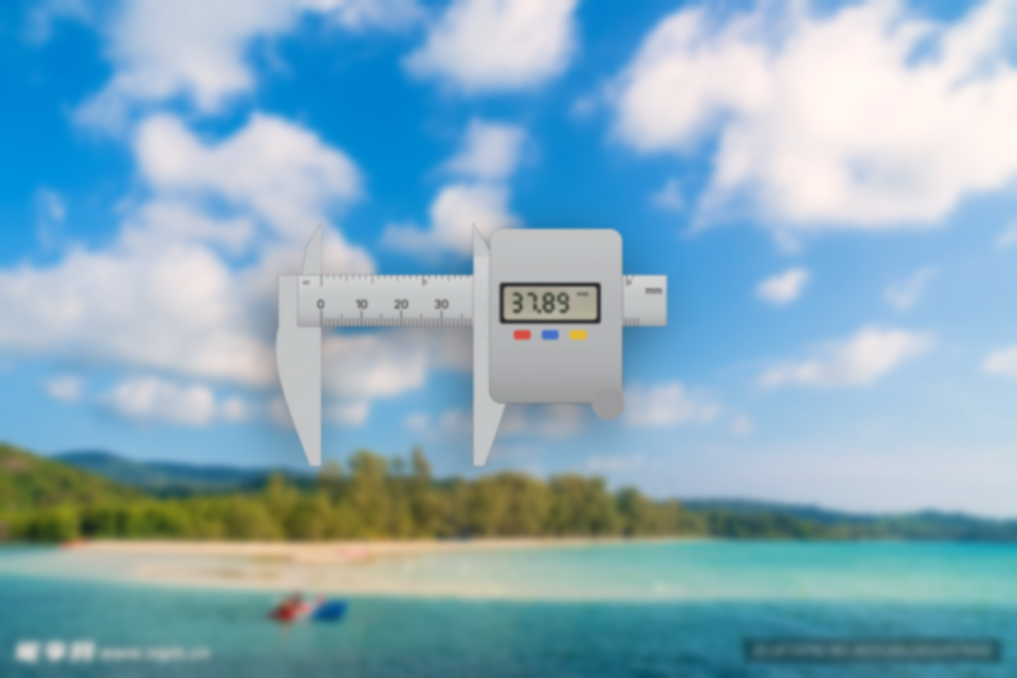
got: 37.89 mm
